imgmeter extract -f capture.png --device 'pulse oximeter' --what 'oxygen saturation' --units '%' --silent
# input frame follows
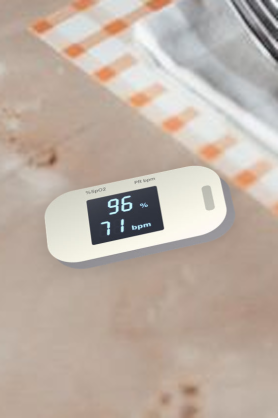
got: 96 %
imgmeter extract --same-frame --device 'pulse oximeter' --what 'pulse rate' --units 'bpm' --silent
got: 71 bpm
